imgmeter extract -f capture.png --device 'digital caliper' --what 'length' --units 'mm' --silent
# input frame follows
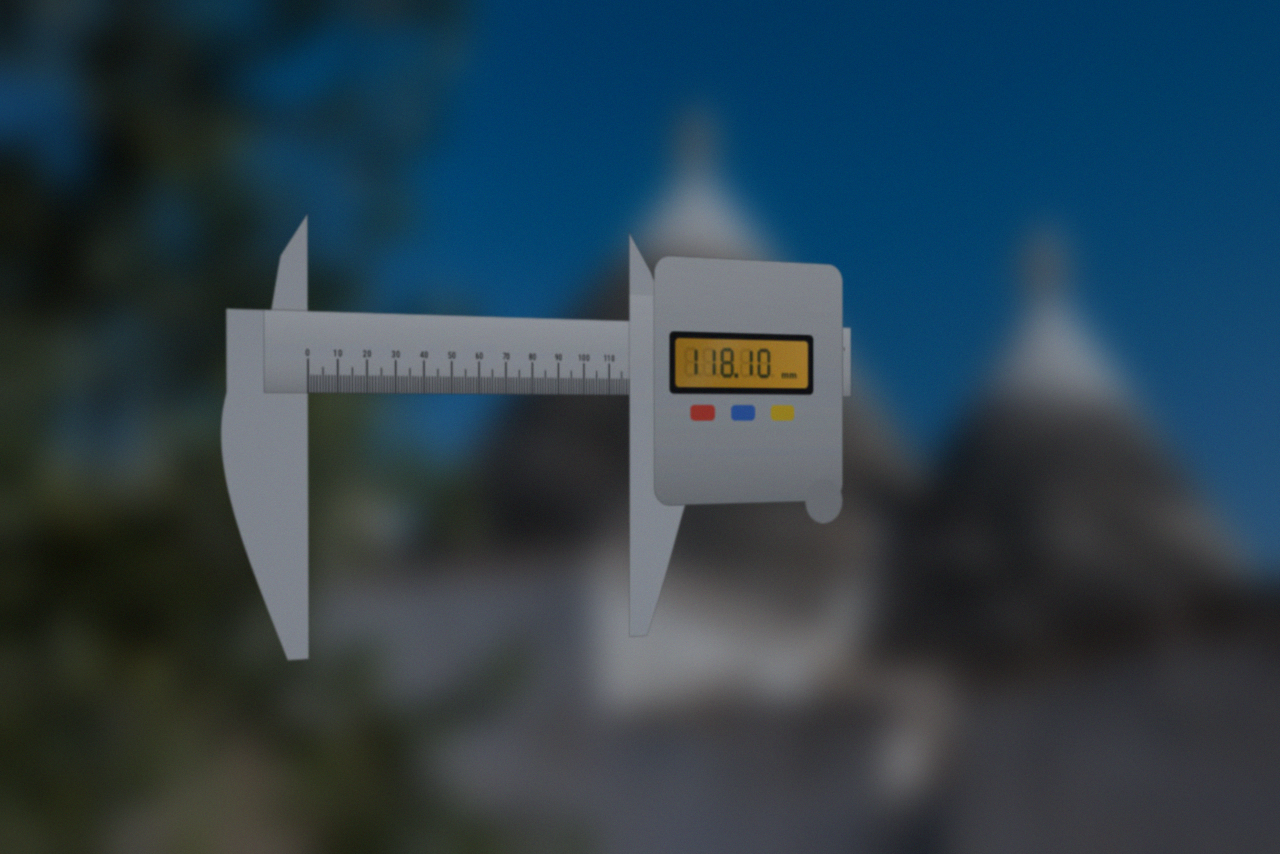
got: 118.10 mm
